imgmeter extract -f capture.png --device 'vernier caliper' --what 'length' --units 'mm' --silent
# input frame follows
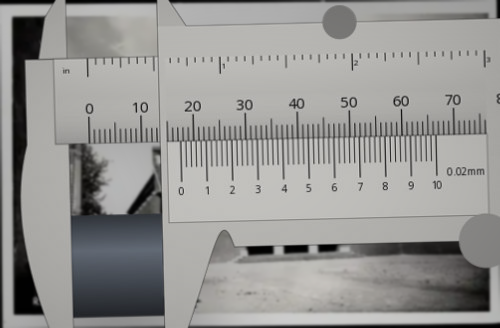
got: 17.5 mm
